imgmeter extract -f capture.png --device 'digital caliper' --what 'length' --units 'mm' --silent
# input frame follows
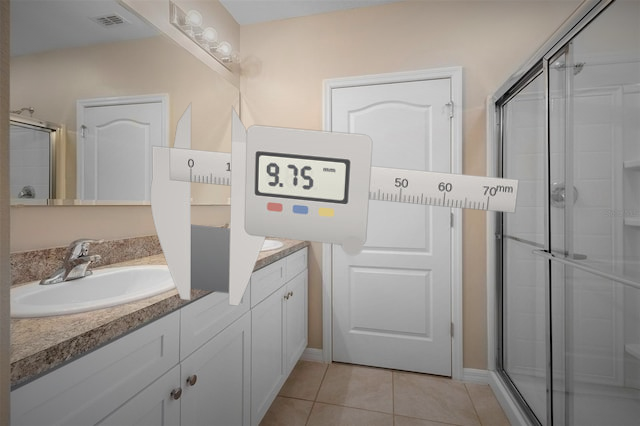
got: 9.75 mm
